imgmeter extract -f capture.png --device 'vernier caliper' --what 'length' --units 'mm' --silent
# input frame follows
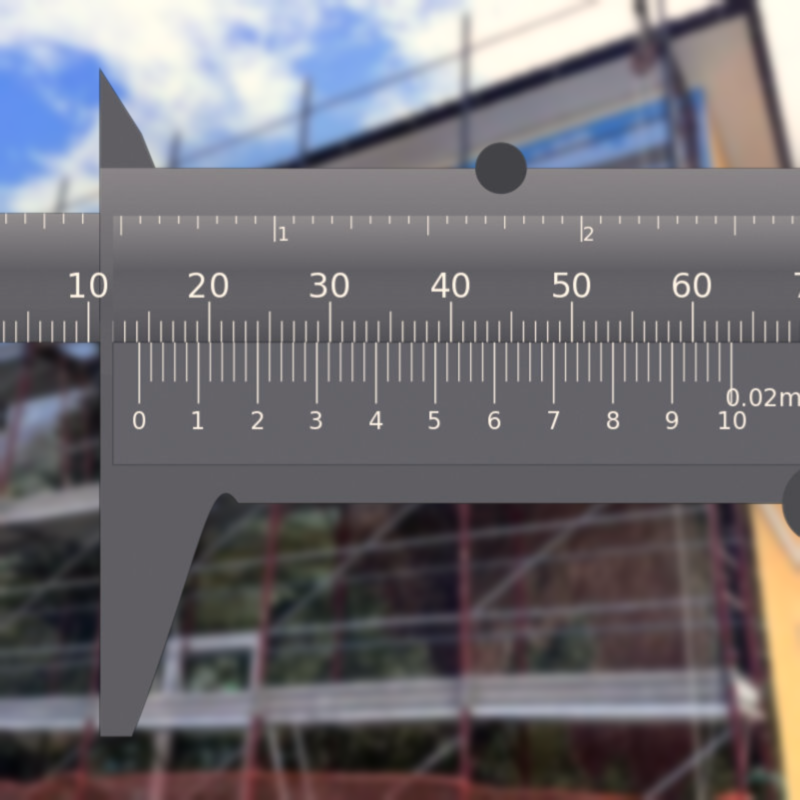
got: 14.2 mm
